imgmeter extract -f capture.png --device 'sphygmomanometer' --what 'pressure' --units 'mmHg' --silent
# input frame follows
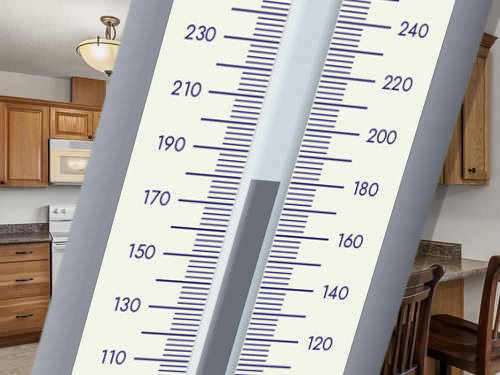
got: 180 mmHg
